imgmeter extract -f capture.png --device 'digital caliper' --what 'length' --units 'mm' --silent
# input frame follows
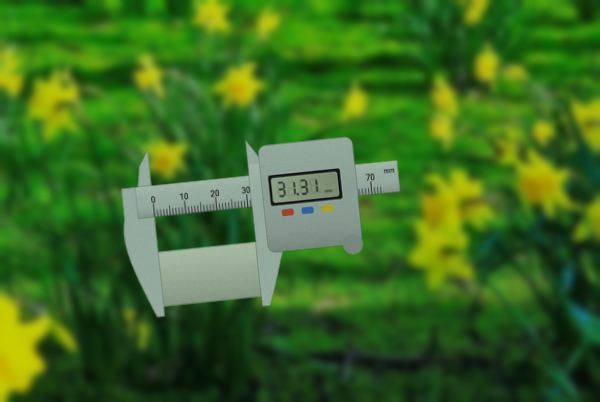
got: 31.31 mm
